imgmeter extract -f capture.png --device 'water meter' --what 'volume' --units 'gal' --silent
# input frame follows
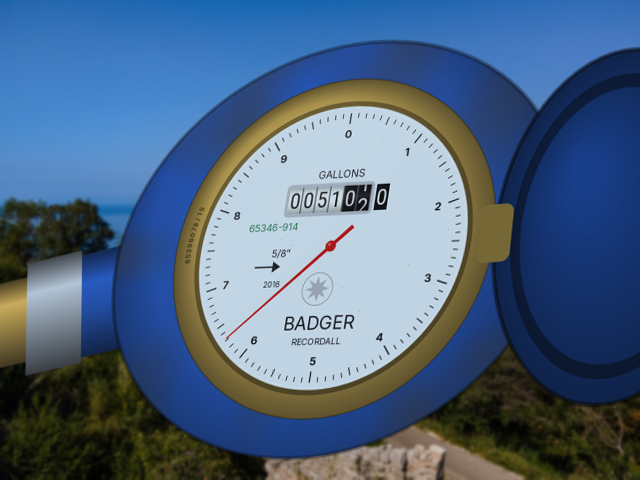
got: 51016.3 gal
